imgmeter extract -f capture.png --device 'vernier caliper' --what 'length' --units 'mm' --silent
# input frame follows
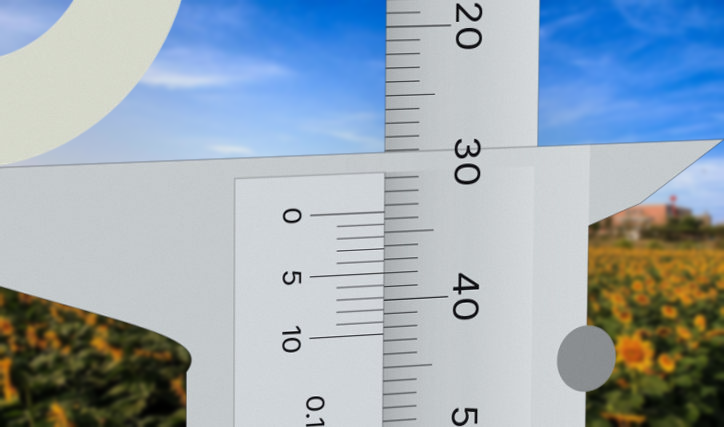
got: 33.5 mm
